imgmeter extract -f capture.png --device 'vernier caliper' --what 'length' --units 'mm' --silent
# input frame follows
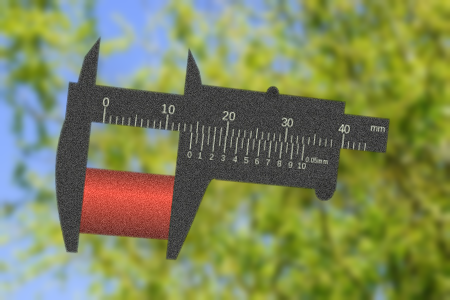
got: 14.2 mm
